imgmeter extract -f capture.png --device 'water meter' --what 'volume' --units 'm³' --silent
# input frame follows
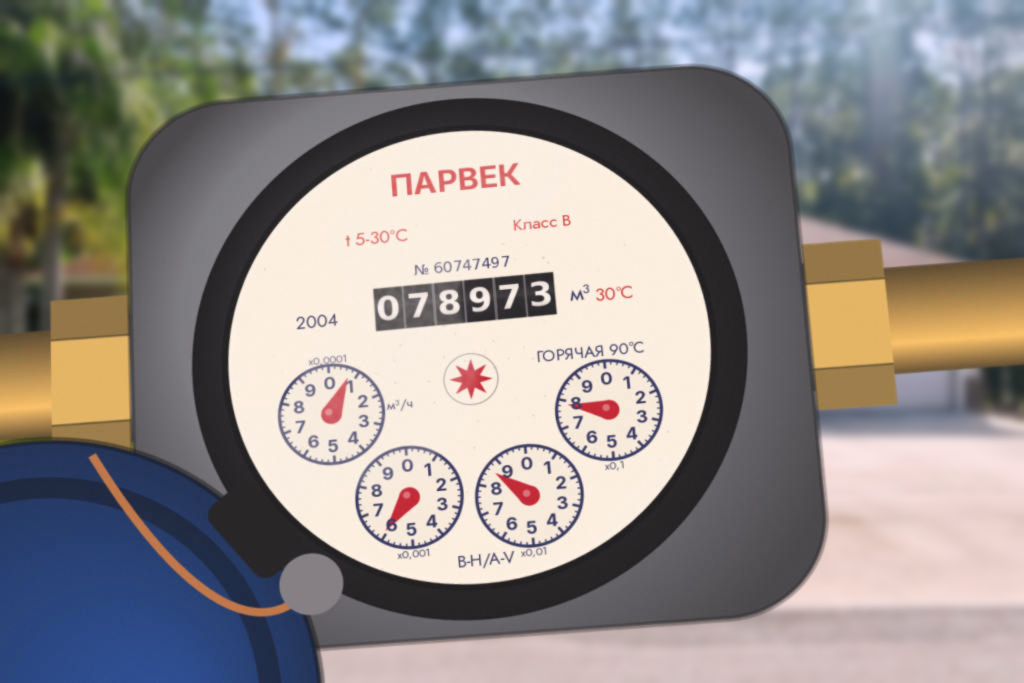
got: 78973.7860 m³
